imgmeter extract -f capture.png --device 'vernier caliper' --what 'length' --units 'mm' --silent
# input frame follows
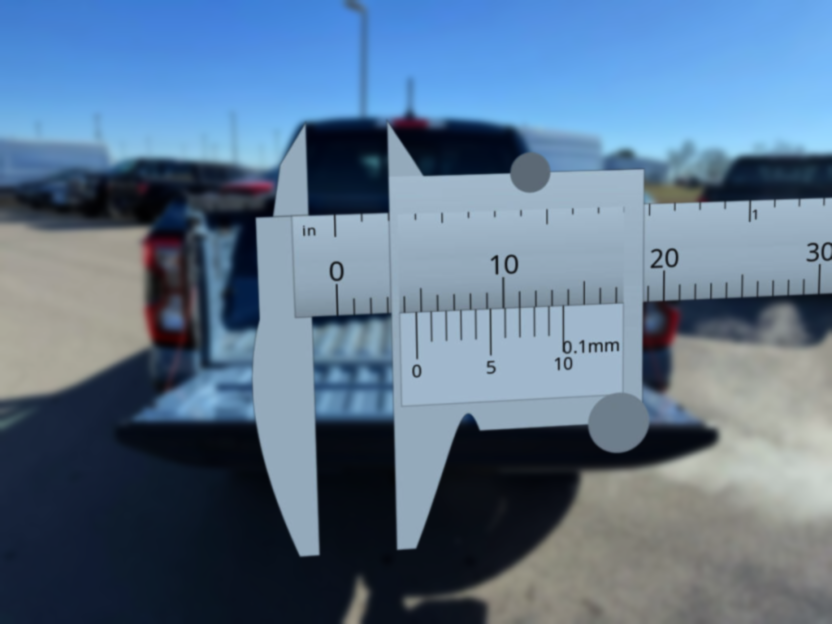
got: 4.7 mm
